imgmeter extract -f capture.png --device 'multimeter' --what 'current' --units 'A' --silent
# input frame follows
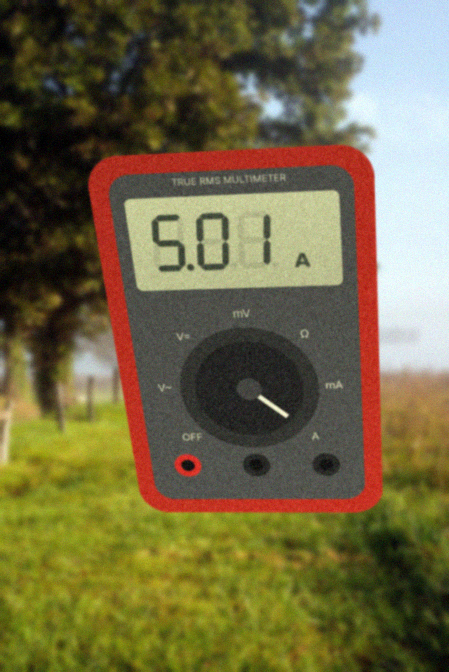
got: 5.01 A
